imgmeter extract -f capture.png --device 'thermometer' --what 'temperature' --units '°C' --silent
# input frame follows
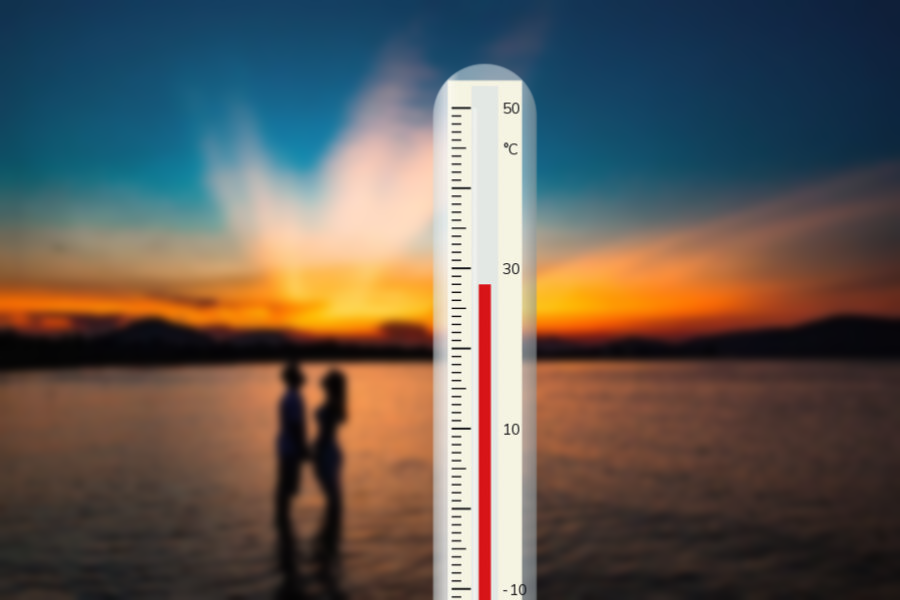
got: 28 °C
